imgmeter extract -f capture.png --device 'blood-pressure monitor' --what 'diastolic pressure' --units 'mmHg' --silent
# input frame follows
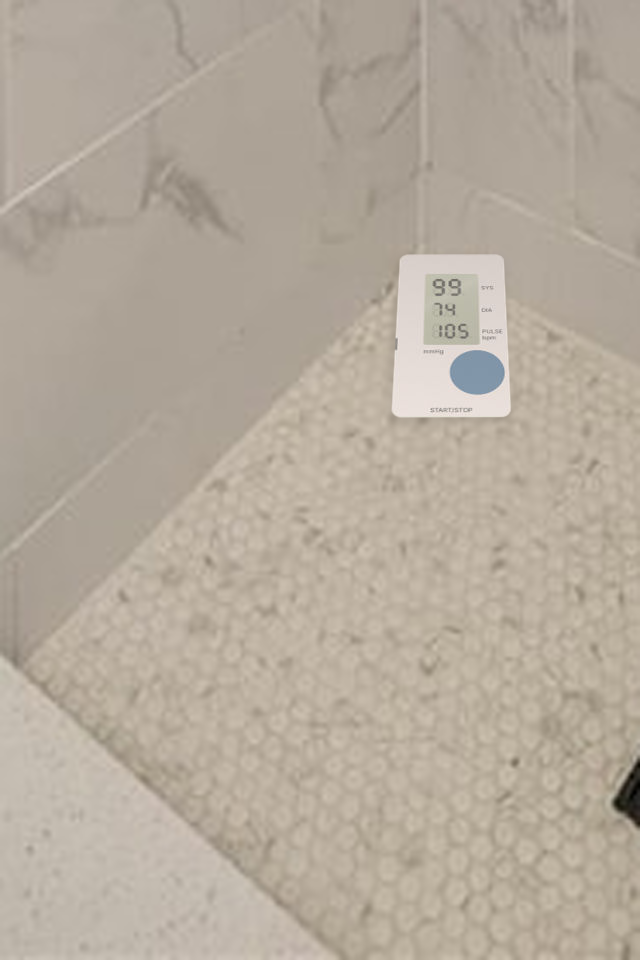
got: 74 mmHg
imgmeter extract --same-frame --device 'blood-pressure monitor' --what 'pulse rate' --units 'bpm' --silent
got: 105 bpm
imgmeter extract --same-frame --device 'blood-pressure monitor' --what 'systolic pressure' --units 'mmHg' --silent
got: 99 mmHg
